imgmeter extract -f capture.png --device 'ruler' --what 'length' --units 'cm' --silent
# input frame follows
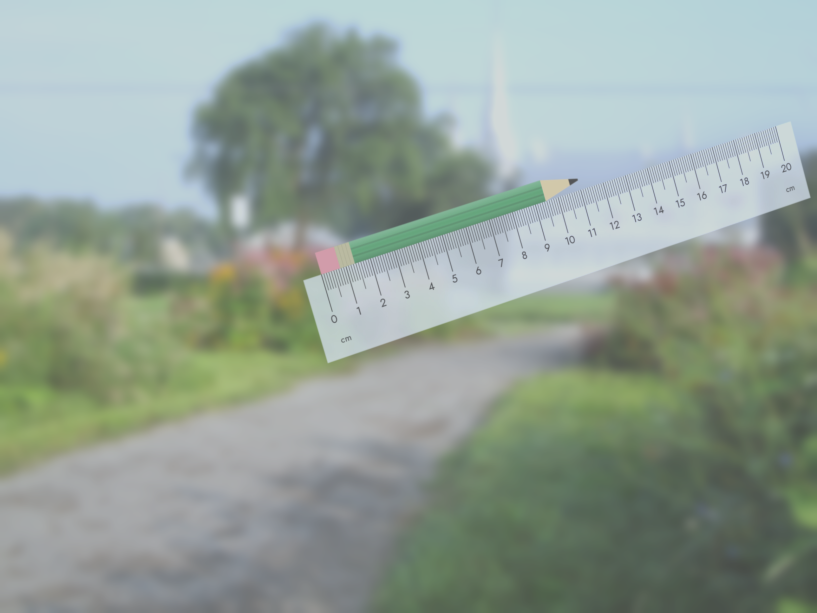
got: 11 cm
